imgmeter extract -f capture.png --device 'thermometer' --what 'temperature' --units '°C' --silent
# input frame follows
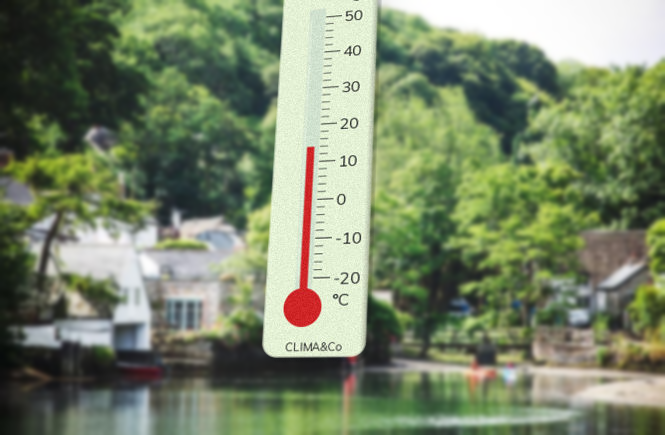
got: 14 °C
